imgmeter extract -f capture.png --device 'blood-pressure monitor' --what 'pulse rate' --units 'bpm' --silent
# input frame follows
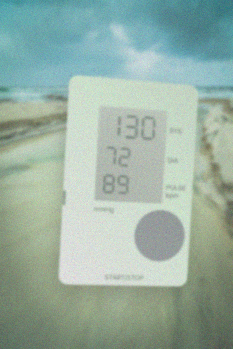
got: 89 bpm
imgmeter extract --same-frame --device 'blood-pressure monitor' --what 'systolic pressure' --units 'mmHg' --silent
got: 130 mmHg
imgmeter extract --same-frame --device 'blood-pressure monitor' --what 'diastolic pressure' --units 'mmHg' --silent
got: 72 mmHg
